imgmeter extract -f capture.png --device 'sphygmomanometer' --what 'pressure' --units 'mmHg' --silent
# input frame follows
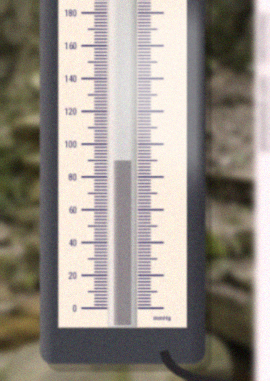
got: 90 mmHg
